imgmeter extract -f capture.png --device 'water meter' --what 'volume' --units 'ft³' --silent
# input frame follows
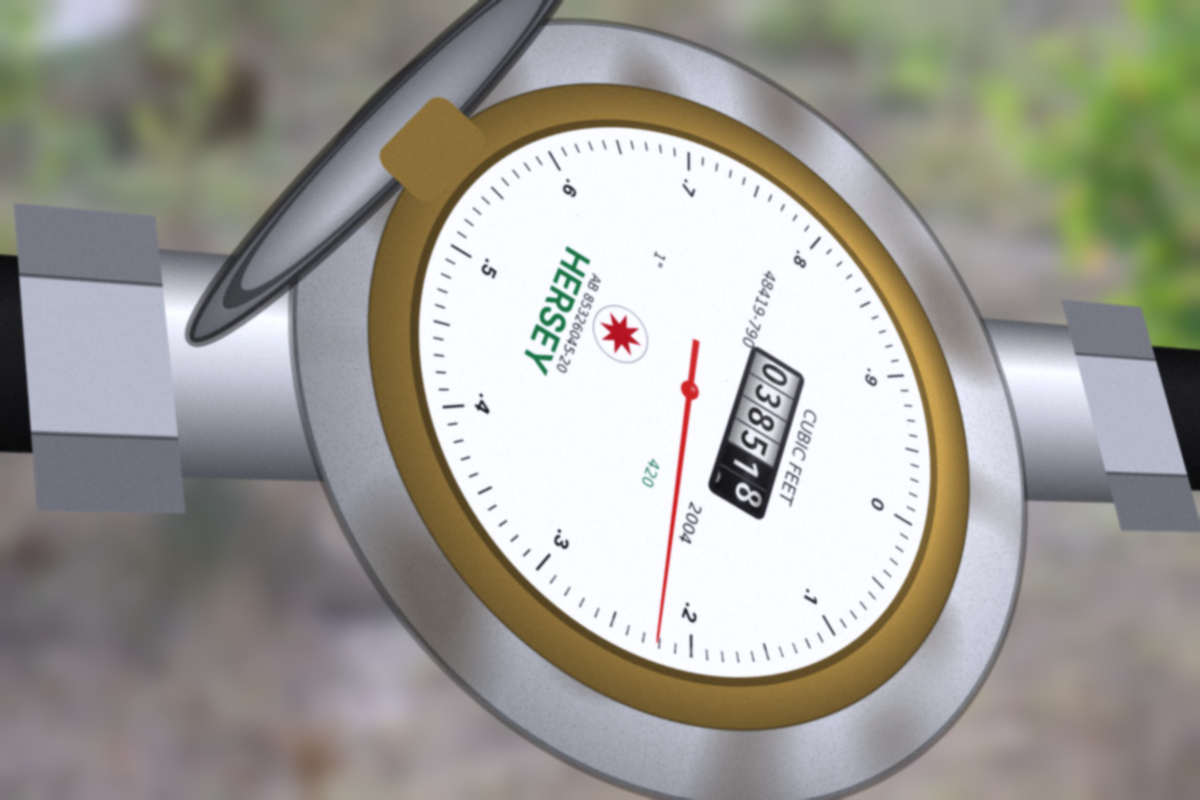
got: 38518.22 ft³
